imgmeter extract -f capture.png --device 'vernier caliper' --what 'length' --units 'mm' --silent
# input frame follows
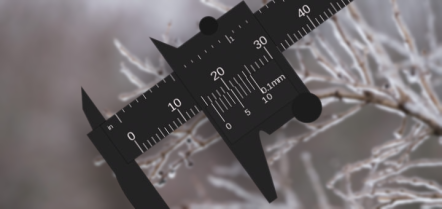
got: 15.8 mm
